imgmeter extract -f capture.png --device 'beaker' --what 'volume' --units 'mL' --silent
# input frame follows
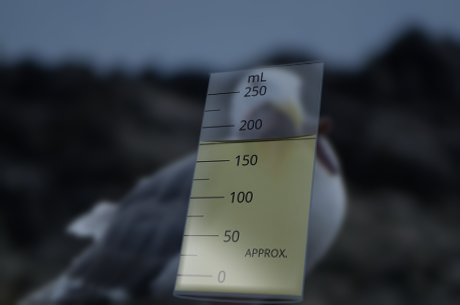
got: 175 mL
